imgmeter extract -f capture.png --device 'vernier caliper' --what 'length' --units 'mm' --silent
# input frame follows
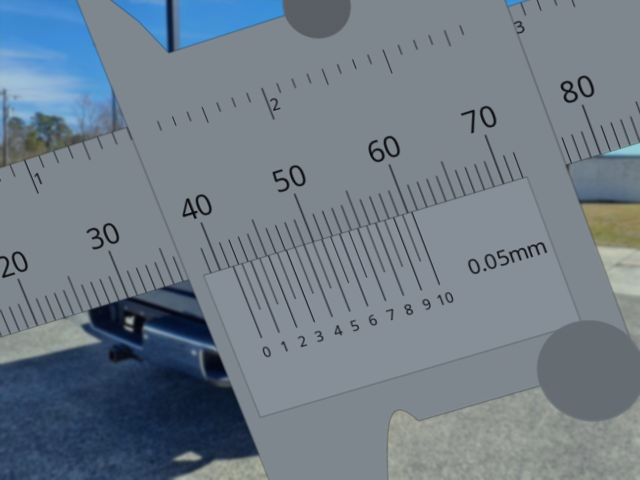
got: 41.4 mm
